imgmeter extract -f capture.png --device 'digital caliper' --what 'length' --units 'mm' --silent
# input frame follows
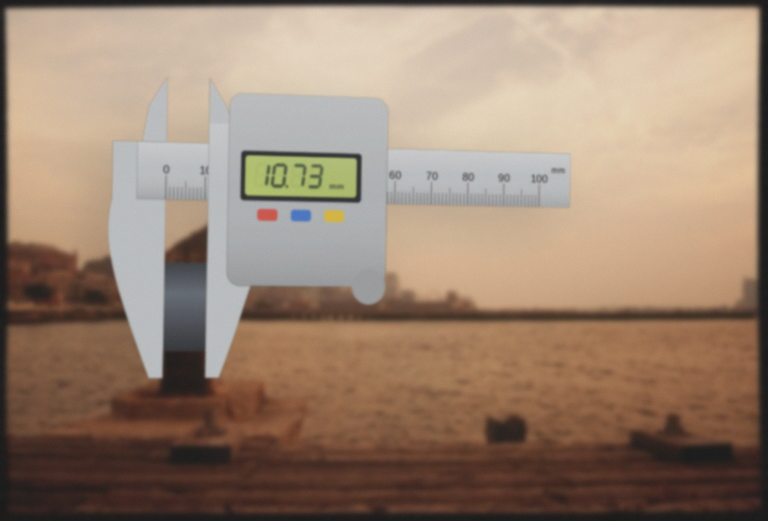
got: 10.73 mm
